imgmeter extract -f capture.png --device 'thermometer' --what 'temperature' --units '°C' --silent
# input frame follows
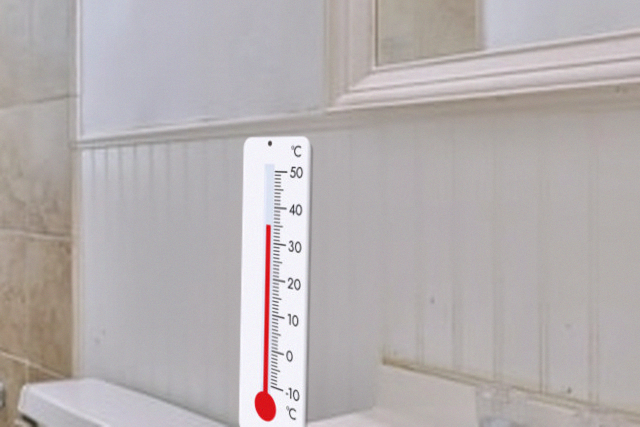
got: 35 °C
